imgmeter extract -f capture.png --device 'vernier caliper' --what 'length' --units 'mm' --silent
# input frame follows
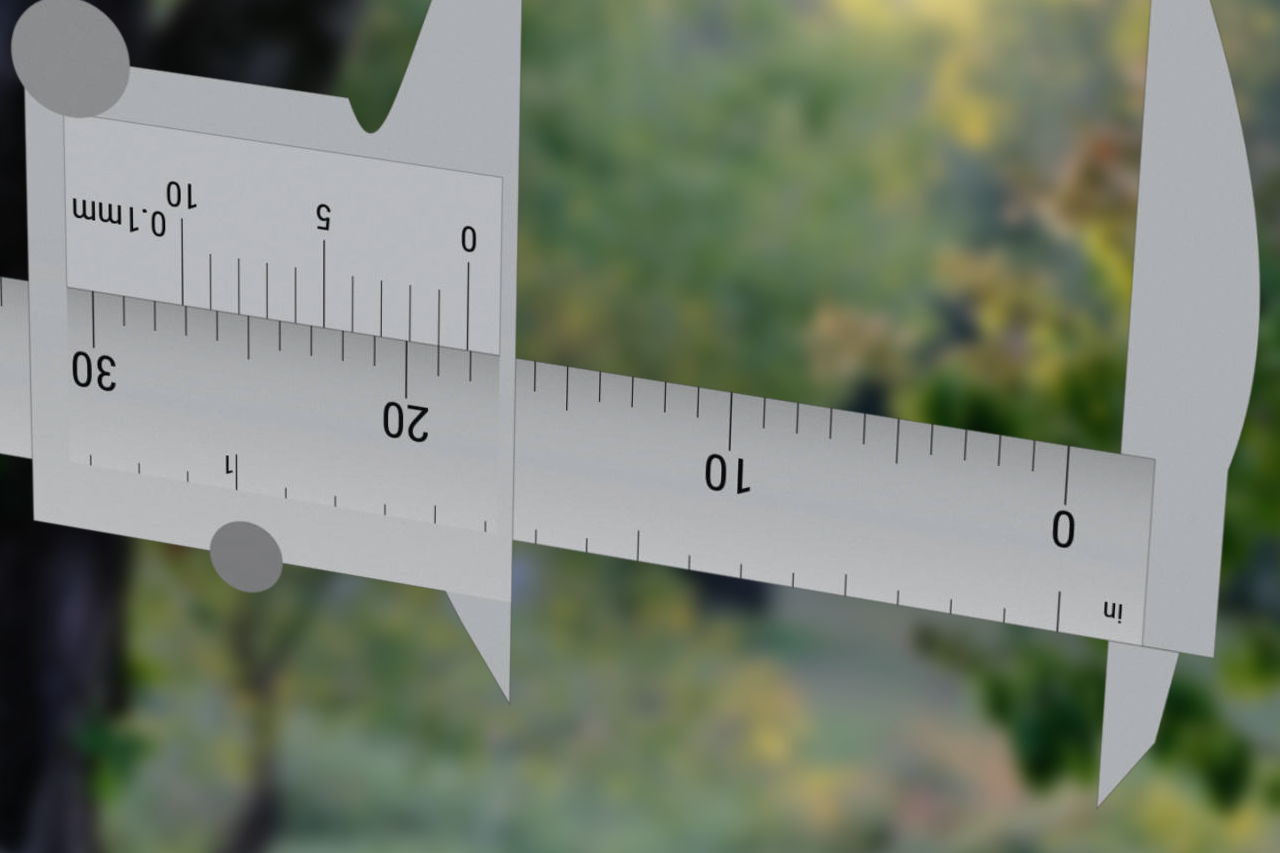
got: 18.1 mm
